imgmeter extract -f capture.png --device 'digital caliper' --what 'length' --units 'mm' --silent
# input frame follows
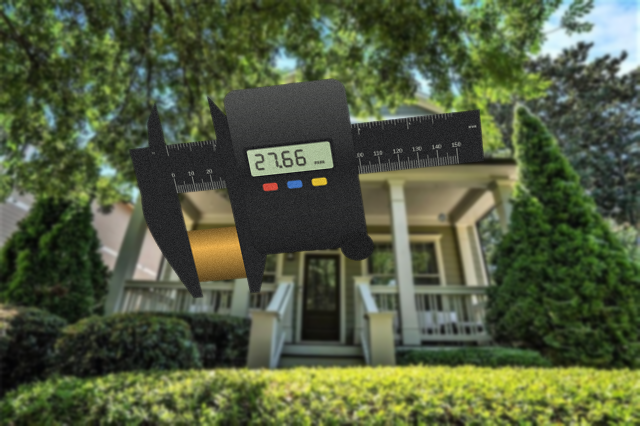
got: 27.66 mm
